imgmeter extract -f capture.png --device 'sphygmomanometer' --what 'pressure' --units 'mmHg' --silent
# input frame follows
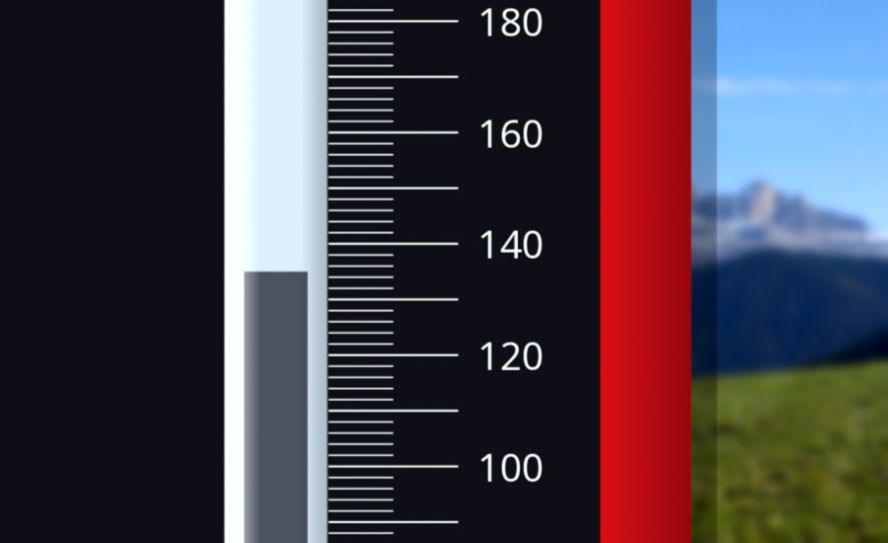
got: 135 mmHg
